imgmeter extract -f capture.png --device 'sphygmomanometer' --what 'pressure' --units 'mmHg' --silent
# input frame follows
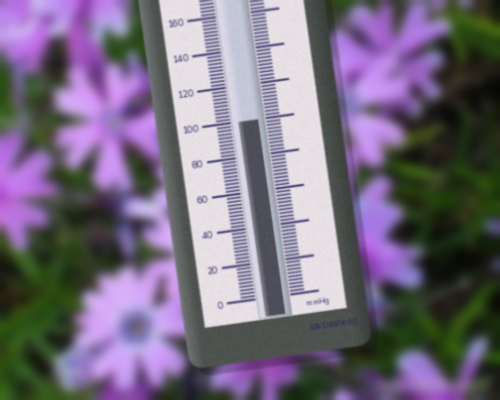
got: 100 mmHg
